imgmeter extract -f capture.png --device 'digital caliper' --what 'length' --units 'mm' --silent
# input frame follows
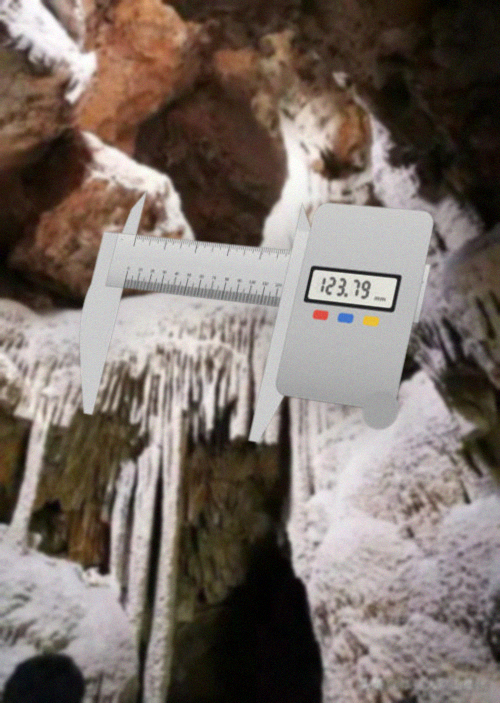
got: 123.79 mm
